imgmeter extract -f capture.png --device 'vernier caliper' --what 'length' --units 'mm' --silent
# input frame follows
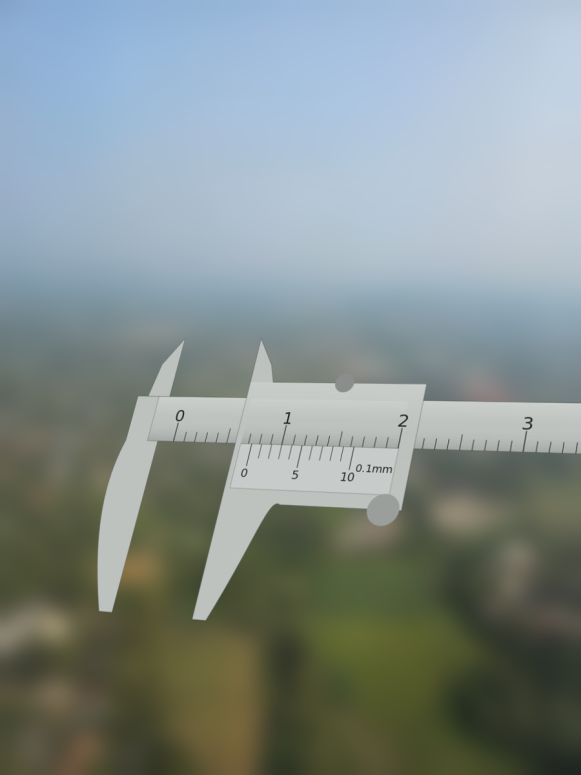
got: 7.3 mm
